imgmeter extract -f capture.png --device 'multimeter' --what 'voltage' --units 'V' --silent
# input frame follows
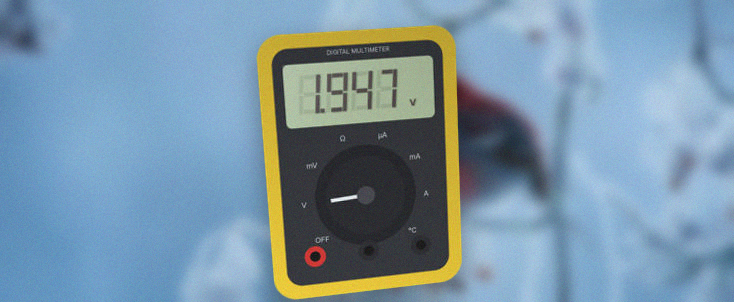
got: 1.947 V
